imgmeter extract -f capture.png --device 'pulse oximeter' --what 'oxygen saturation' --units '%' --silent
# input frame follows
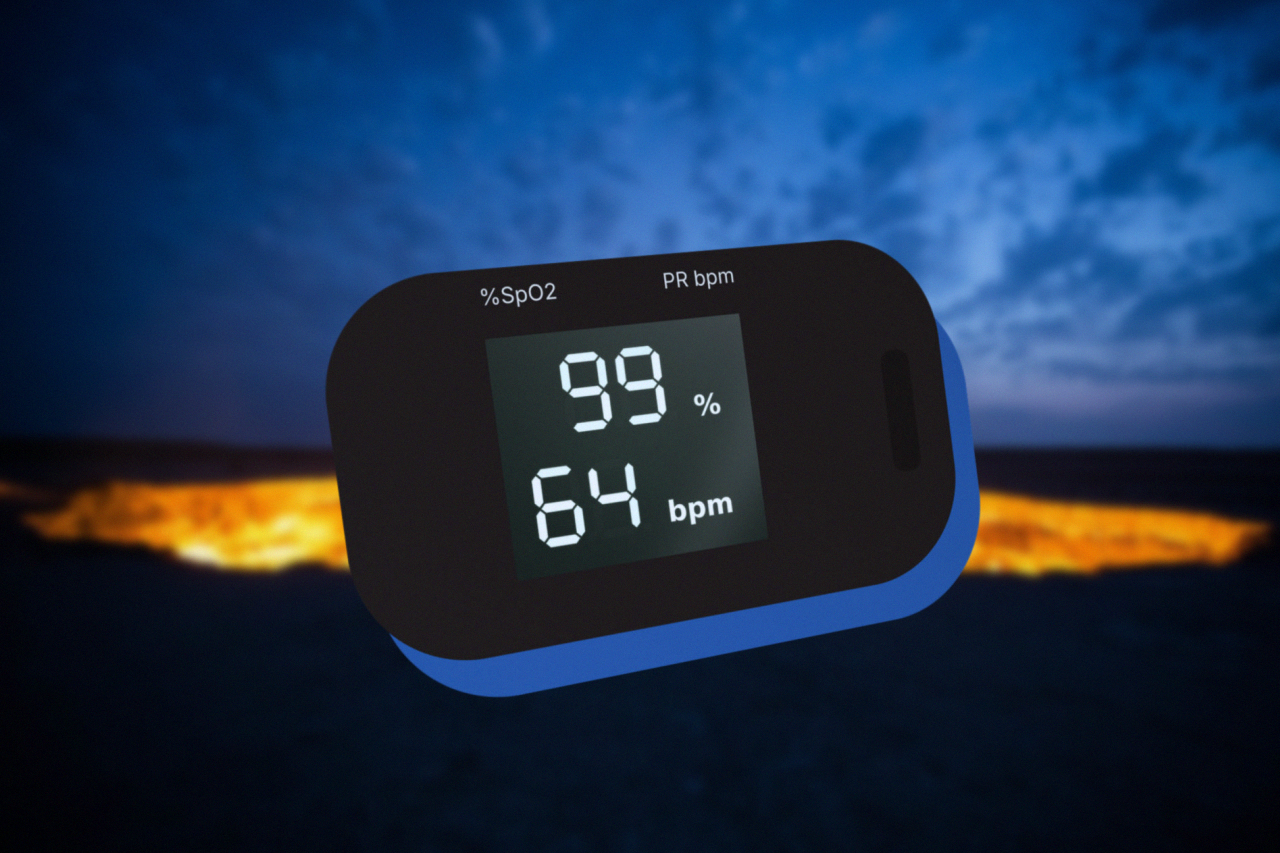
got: 99 %
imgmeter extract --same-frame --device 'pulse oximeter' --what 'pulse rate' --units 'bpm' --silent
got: 64 bpm
